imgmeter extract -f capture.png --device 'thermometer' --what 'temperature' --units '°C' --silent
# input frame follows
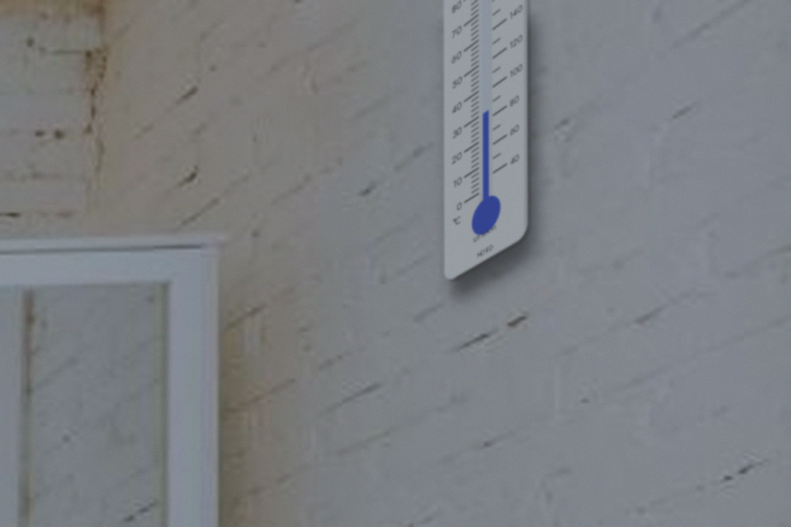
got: 30 °C
